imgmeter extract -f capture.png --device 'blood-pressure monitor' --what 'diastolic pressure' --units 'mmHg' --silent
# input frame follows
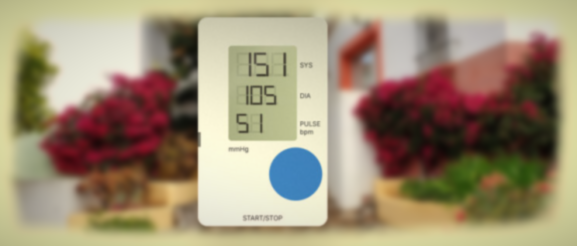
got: 105 mmHg
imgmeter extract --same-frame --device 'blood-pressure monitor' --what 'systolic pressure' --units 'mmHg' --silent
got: 151 mmHg
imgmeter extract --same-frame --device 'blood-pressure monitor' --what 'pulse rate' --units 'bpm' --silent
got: 51 bpm
